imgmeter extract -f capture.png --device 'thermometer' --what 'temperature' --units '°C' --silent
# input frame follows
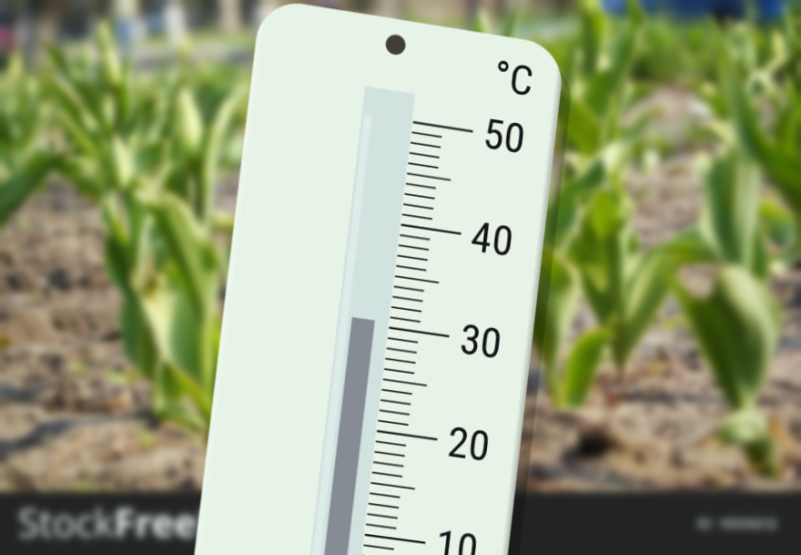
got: 30.5 °C
